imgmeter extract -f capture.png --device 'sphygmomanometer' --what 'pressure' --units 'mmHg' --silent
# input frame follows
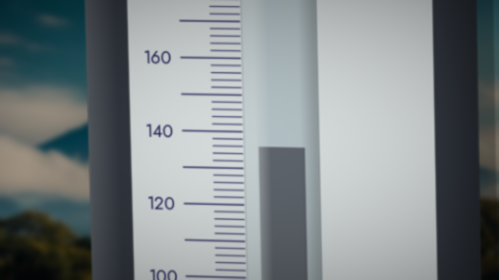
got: 136 mmHg
